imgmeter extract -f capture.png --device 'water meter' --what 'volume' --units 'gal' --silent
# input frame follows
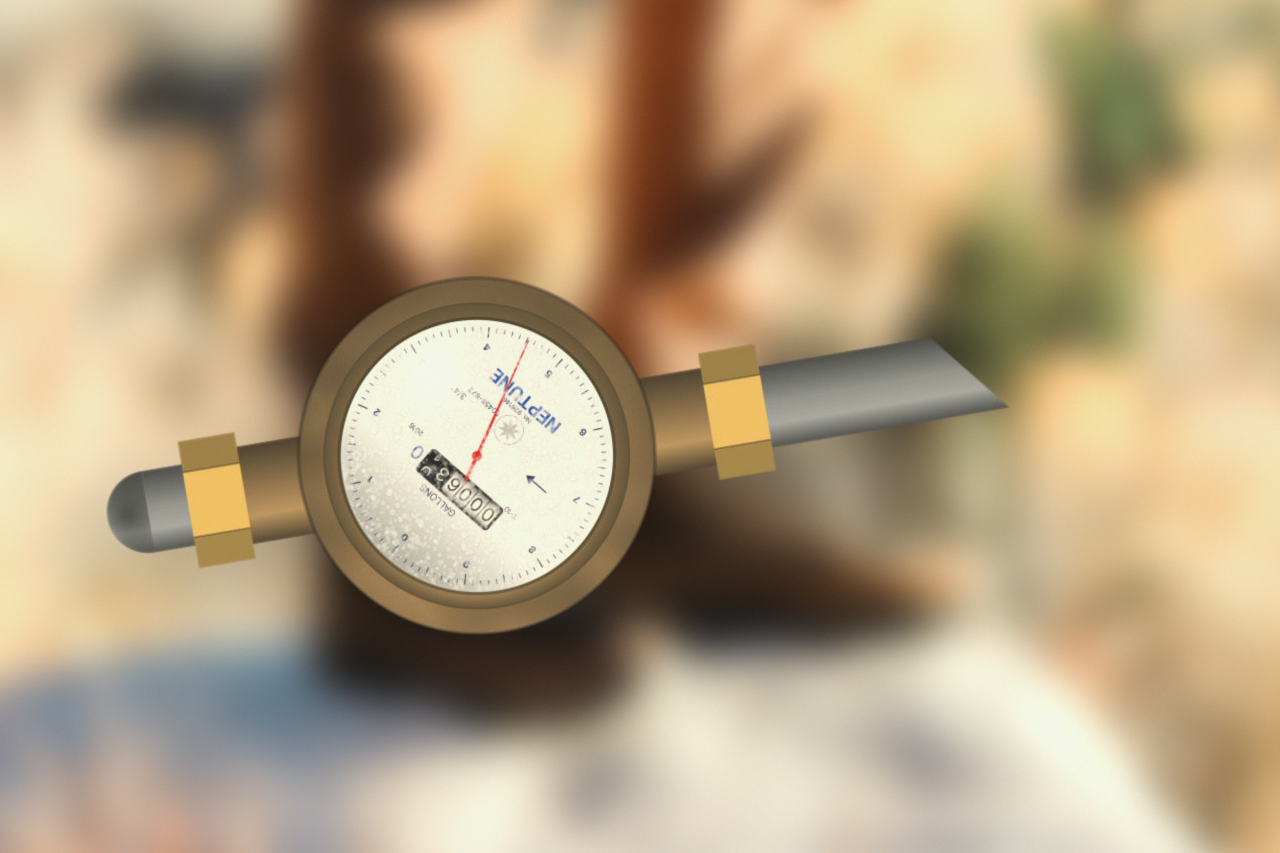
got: 6304.5 gal
